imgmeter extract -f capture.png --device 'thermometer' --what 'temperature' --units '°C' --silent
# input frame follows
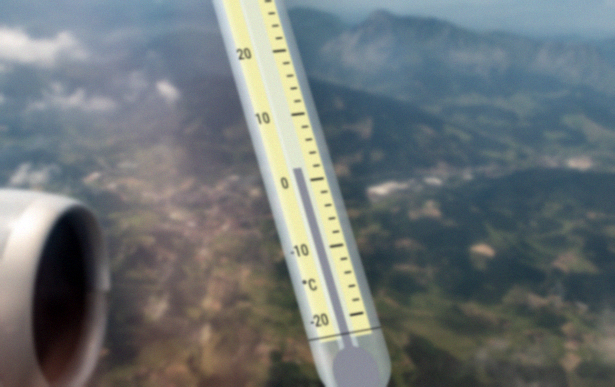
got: 2 °C
